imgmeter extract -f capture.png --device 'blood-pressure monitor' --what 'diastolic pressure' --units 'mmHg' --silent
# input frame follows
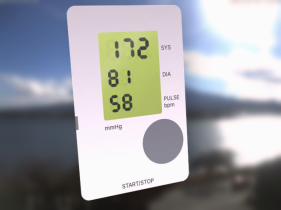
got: 81 mmHg
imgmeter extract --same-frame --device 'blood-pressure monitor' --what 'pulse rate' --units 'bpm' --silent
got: 58 bpm
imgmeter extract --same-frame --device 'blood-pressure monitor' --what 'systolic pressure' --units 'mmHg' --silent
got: 172 mmHg
